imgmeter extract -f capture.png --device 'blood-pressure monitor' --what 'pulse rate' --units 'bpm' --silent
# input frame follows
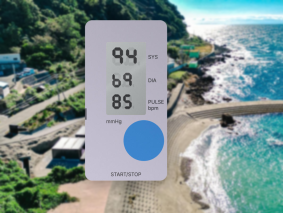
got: 85 bpm
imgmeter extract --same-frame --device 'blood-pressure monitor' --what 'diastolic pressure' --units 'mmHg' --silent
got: 69 mmHg
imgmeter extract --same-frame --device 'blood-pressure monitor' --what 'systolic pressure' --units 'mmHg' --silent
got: 94 mmHg
